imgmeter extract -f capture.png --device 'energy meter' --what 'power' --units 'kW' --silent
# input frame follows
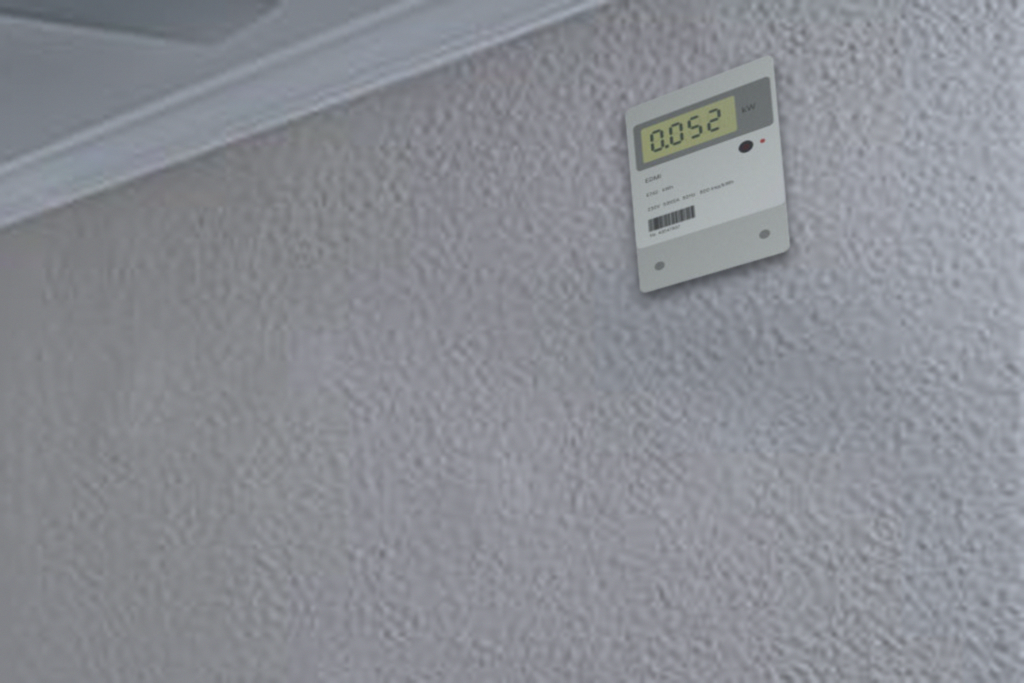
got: 0.052 kW
